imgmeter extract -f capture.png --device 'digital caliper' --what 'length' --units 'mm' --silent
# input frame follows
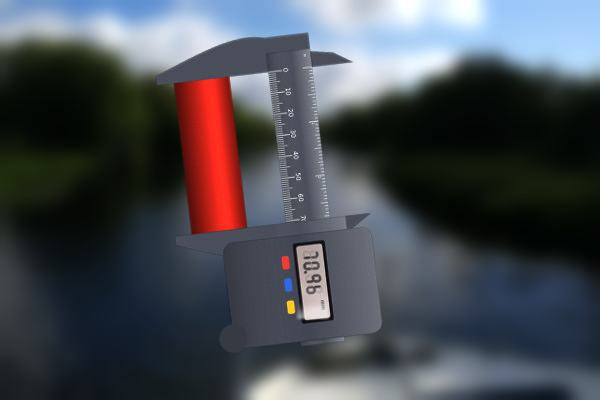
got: 70.96 mm
